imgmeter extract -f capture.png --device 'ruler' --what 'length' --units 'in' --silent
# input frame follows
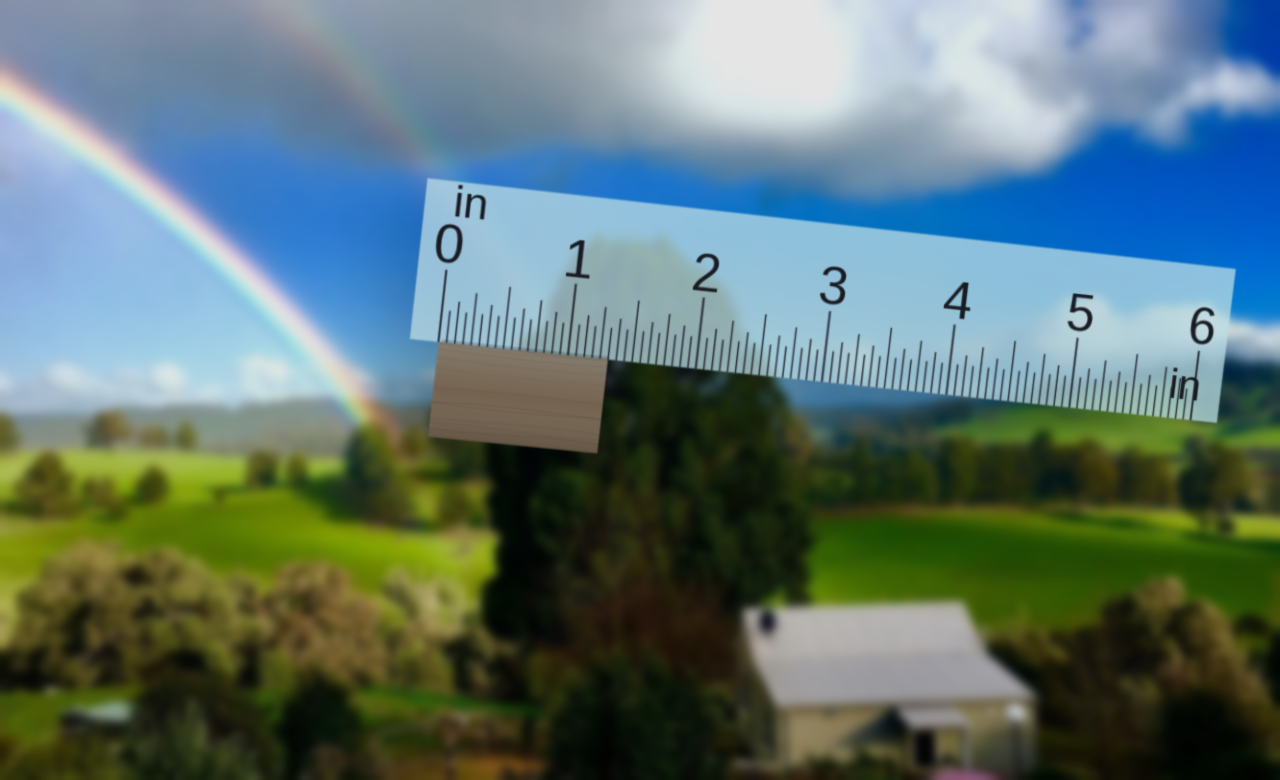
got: 1.3125 in
